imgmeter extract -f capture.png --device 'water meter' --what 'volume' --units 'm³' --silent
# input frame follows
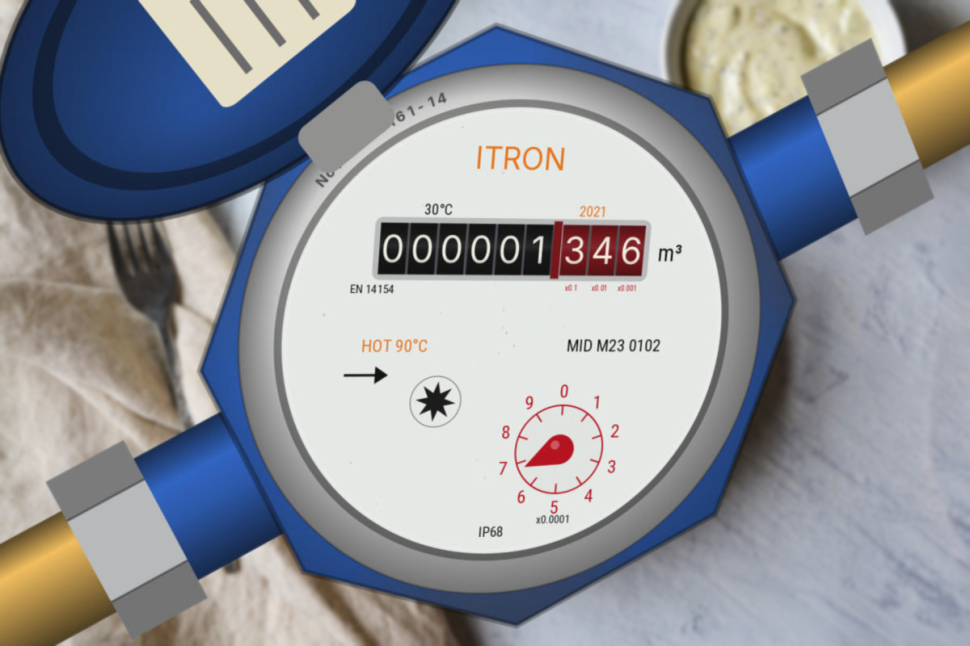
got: 1.3466 m³
